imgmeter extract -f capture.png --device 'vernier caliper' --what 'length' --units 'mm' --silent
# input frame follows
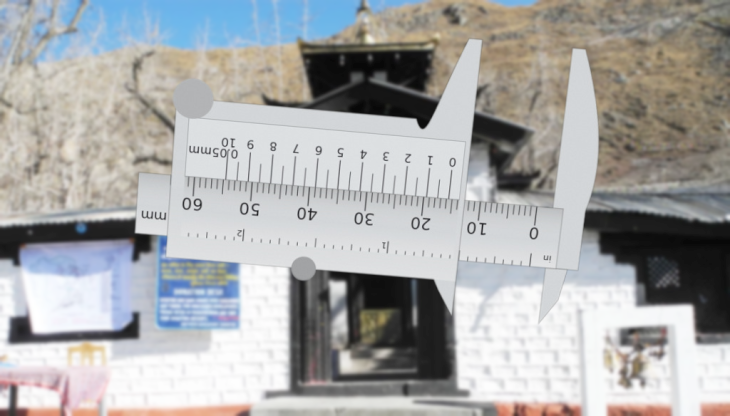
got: 15.6 mm
